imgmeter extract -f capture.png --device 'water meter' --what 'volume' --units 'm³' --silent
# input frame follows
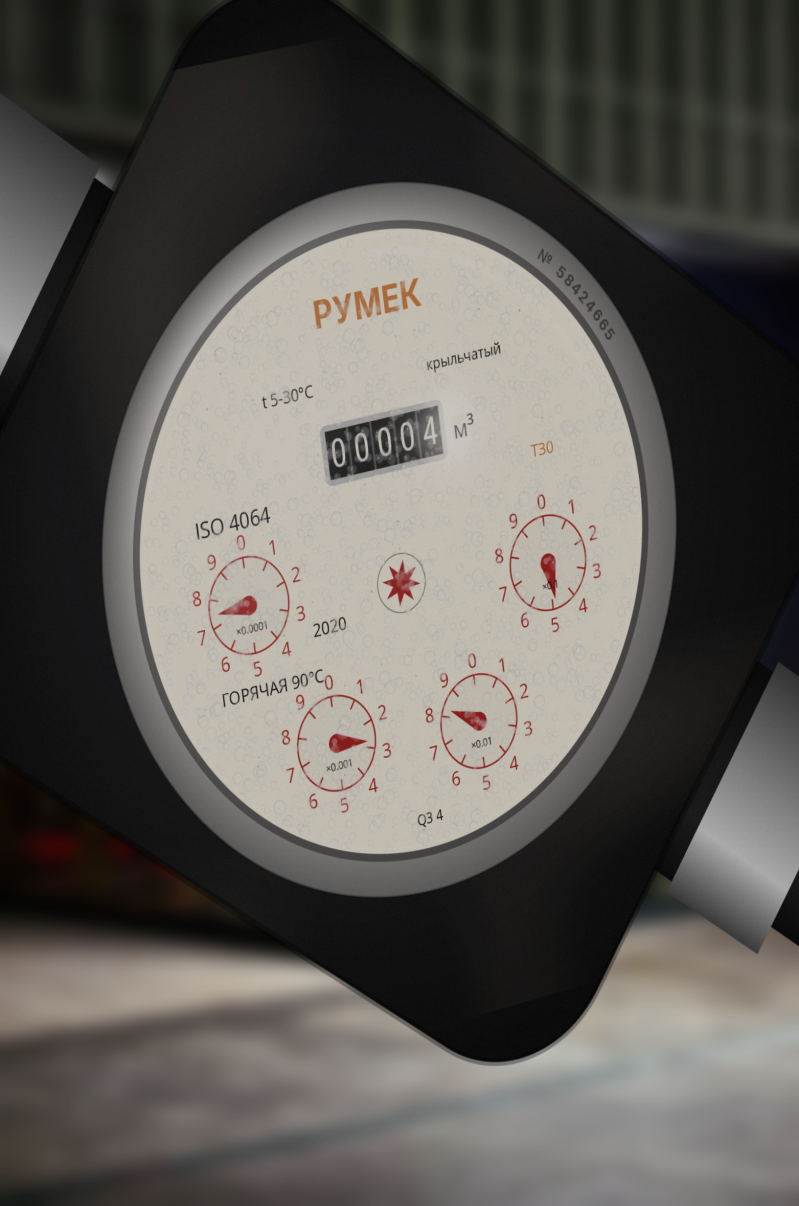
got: 4.4827 m³
